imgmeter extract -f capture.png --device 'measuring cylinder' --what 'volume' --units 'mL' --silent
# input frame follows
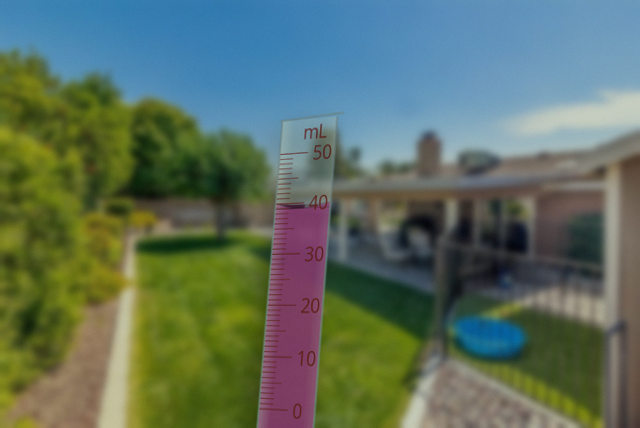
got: 39 mL
